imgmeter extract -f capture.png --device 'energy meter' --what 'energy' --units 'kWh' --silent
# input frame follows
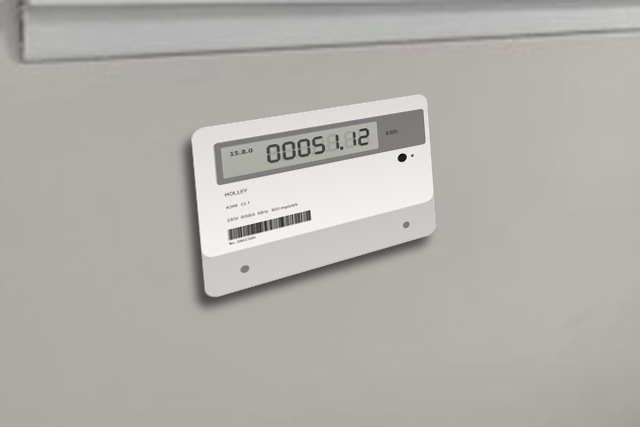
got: 51.12 kWh
